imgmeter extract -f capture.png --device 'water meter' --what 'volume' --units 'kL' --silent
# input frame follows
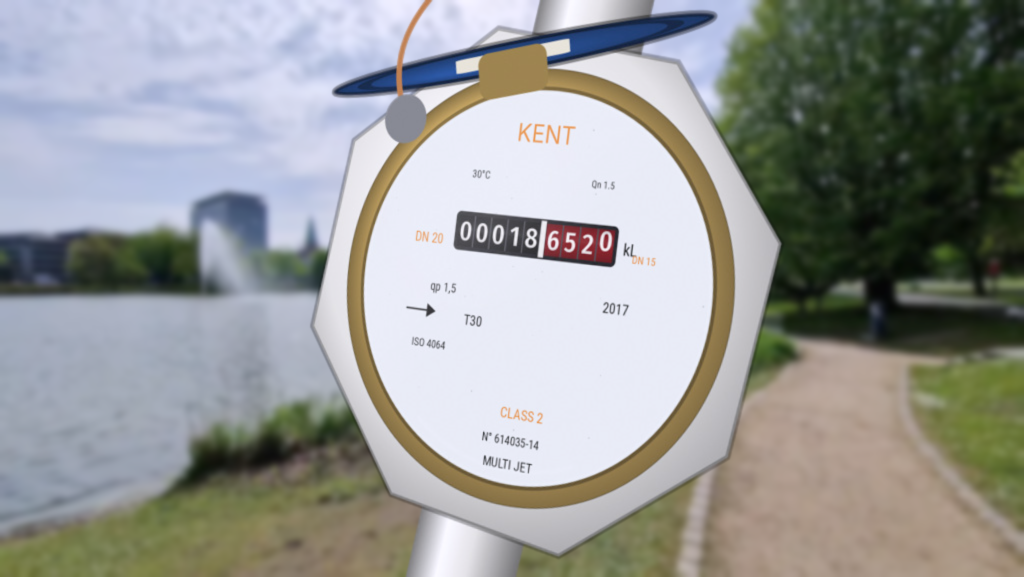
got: 18.6520 kL
